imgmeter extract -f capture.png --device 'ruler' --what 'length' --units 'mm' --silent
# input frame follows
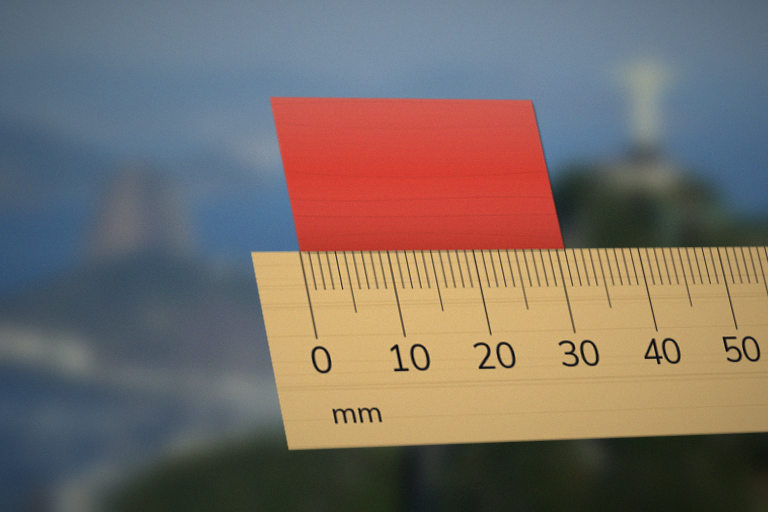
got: 31 mm
